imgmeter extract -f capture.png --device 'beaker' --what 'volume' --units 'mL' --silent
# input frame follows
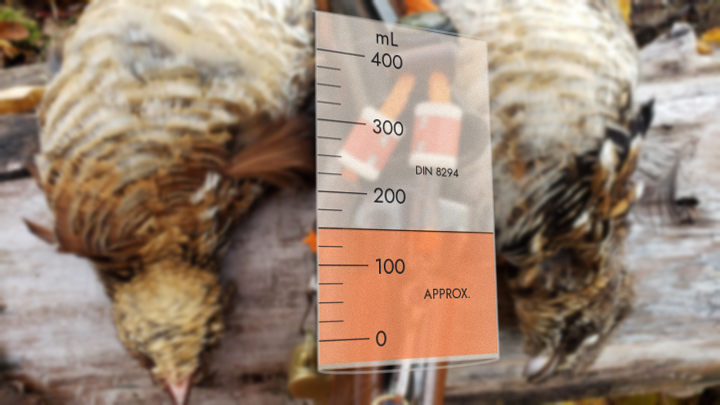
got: 150 mL
